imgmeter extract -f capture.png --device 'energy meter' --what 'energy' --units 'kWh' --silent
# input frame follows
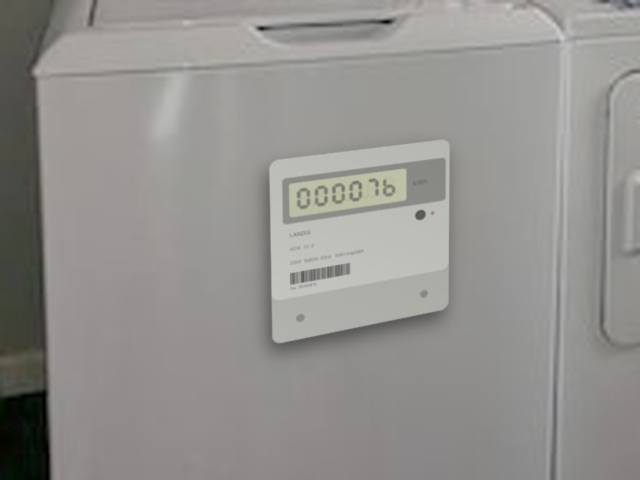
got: 76 kWh
